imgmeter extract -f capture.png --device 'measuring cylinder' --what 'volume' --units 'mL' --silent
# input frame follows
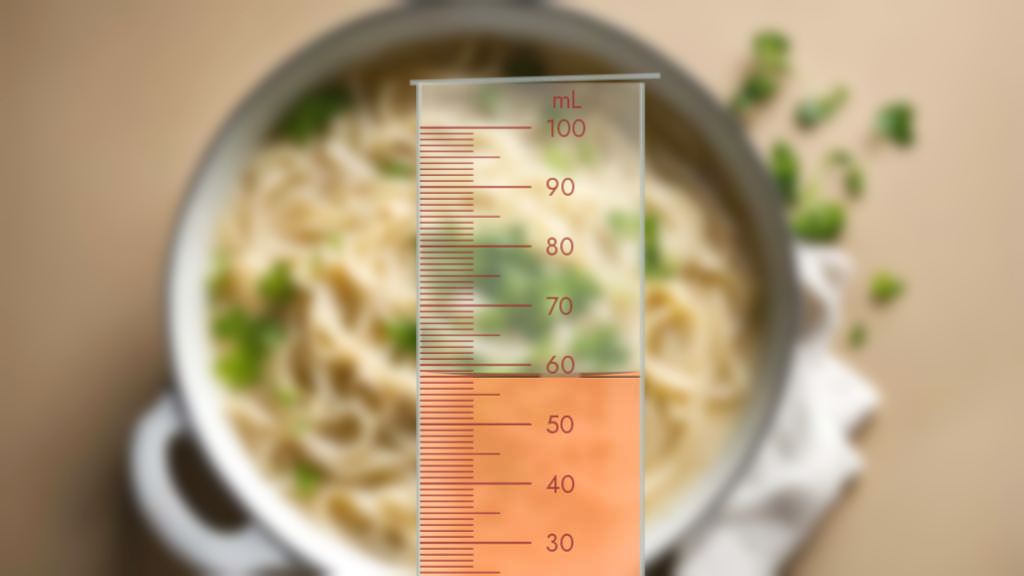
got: 58 mL
